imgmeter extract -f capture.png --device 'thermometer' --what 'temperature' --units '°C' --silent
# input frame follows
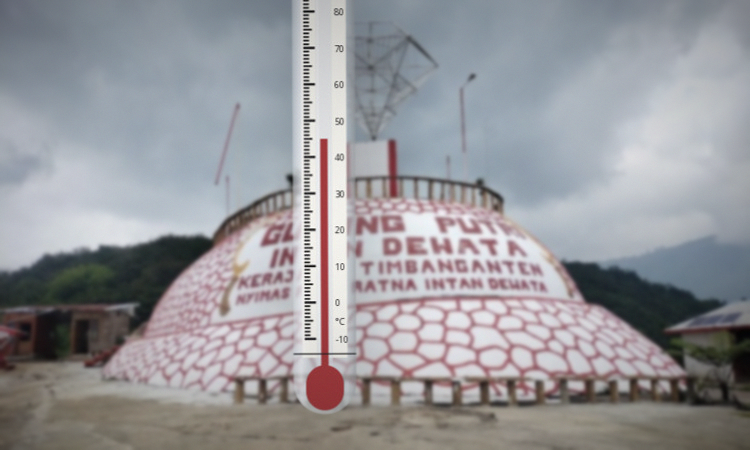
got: 45 °C
